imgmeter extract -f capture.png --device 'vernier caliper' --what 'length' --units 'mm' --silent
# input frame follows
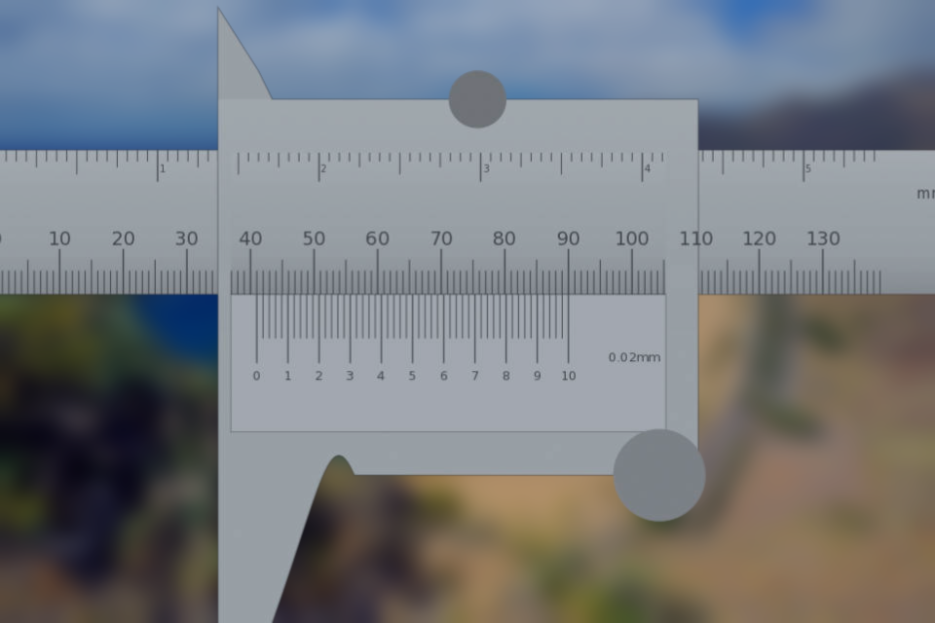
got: 41.0 mm
